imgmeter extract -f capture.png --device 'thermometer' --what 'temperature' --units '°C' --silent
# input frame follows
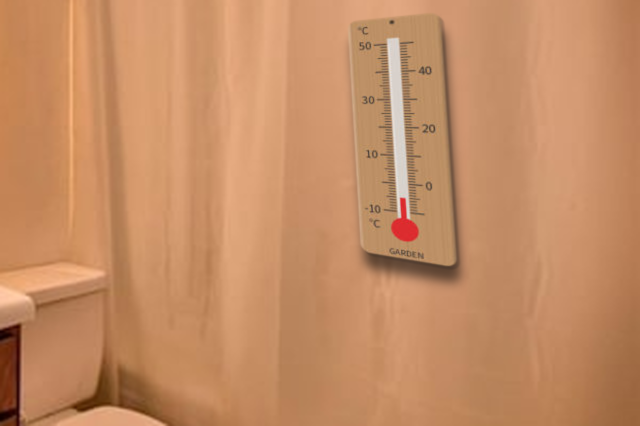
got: -5 °C
